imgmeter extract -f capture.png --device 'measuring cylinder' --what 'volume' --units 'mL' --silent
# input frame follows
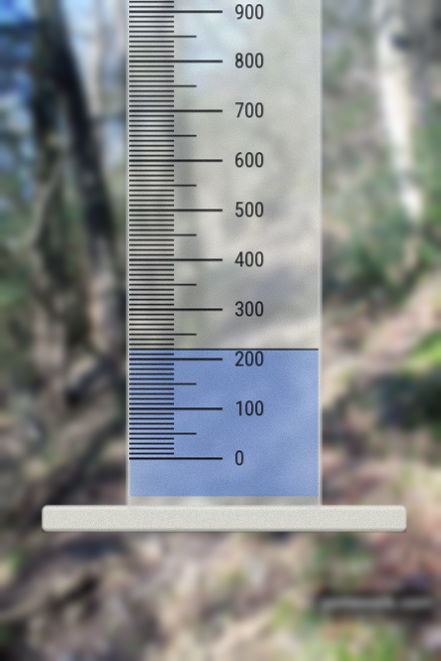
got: 220 mL
